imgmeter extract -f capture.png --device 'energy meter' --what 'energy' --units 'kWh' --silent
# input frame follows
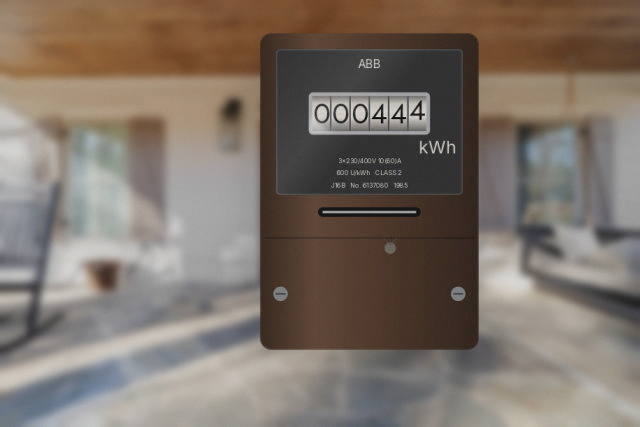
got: 444 kWh
